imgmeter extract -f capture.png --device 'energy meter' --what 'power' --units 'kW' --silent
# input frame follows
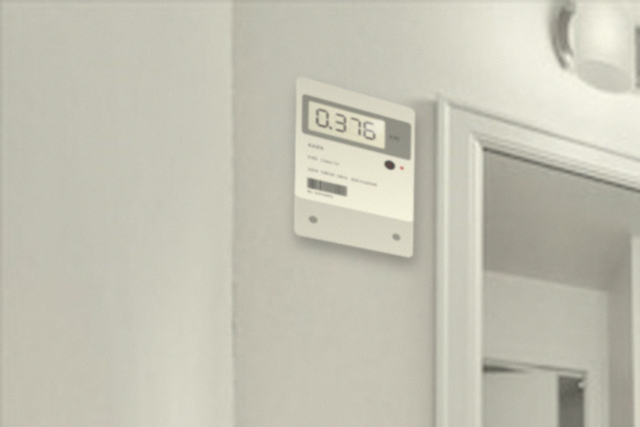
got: 0.376 kW
